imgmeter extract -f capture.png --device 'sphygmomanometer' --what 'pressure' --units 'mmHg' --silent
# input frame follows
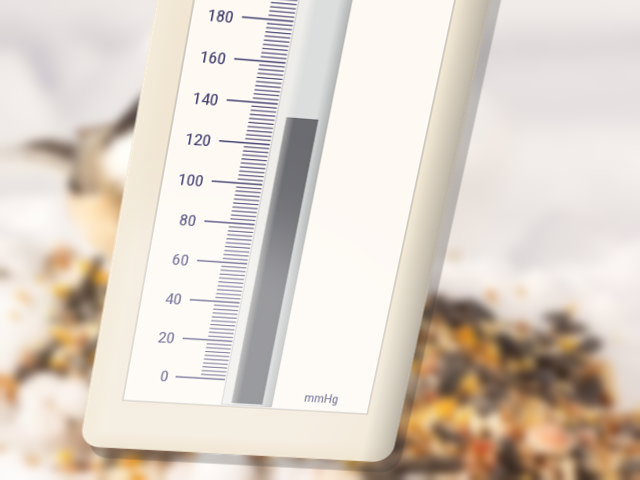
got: 134 mmHg
